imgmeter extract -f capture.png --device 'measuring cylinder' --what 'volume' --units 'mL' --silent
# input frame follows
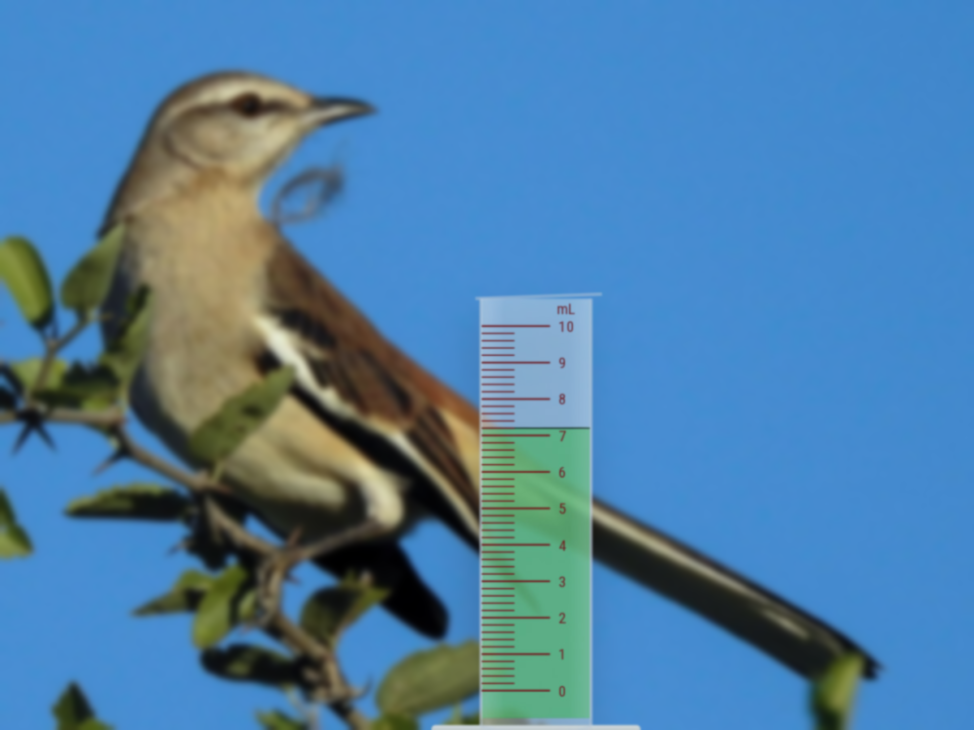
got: 7.2 mL
